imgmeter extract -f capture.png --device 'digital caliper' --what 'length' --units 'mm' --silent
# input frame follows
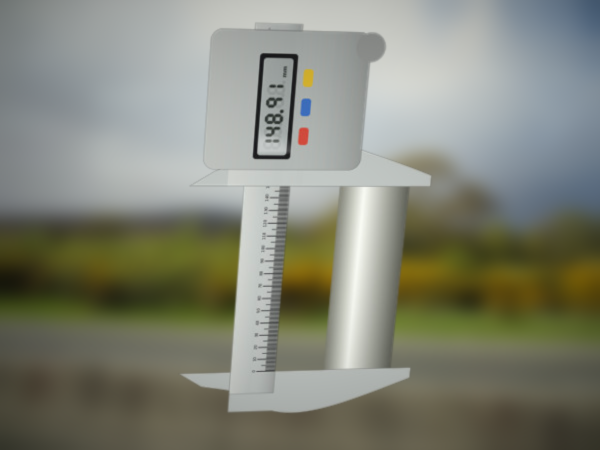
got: 148.91 mm
